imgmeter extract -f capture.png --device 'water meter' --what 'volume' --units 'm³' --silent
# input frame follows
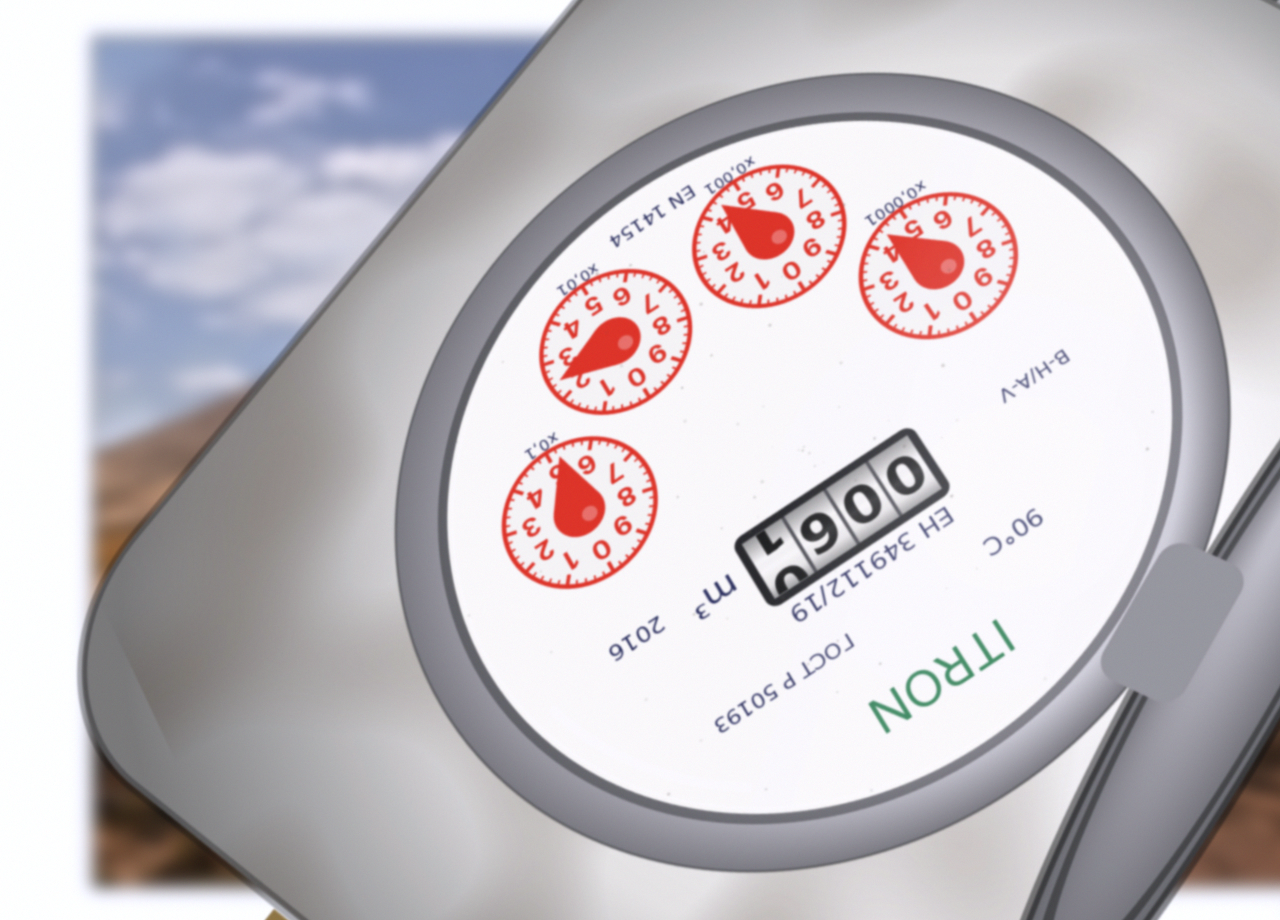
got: 60.5244 m³
